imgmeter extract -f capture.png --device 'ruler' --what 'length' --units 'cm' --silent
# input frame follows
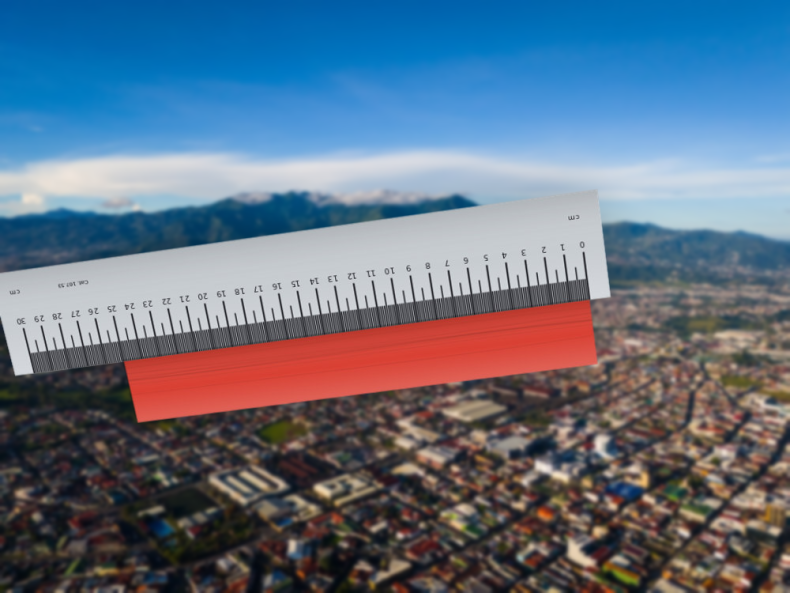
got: 25 cm
